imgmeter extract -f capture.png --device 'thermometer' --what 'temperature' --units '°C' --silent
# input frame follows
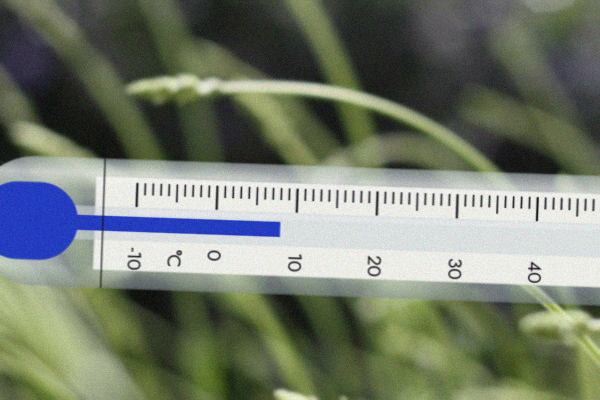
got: 8 °C
